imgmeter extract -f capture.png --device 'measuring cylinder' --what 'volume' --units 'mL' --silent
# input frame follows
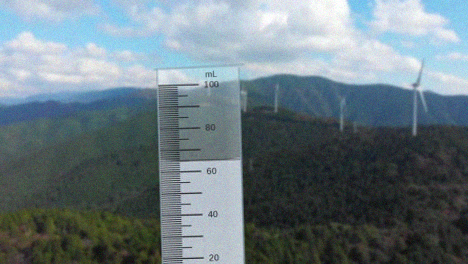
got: 65 mL
